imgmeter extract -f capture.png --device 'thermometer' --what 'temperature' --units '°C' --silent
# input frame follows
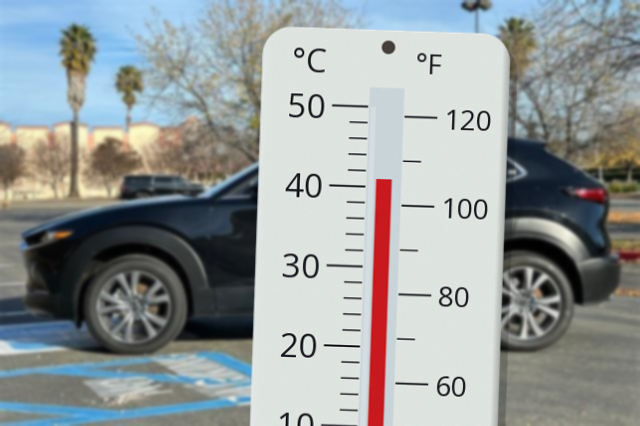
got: 41 °C
